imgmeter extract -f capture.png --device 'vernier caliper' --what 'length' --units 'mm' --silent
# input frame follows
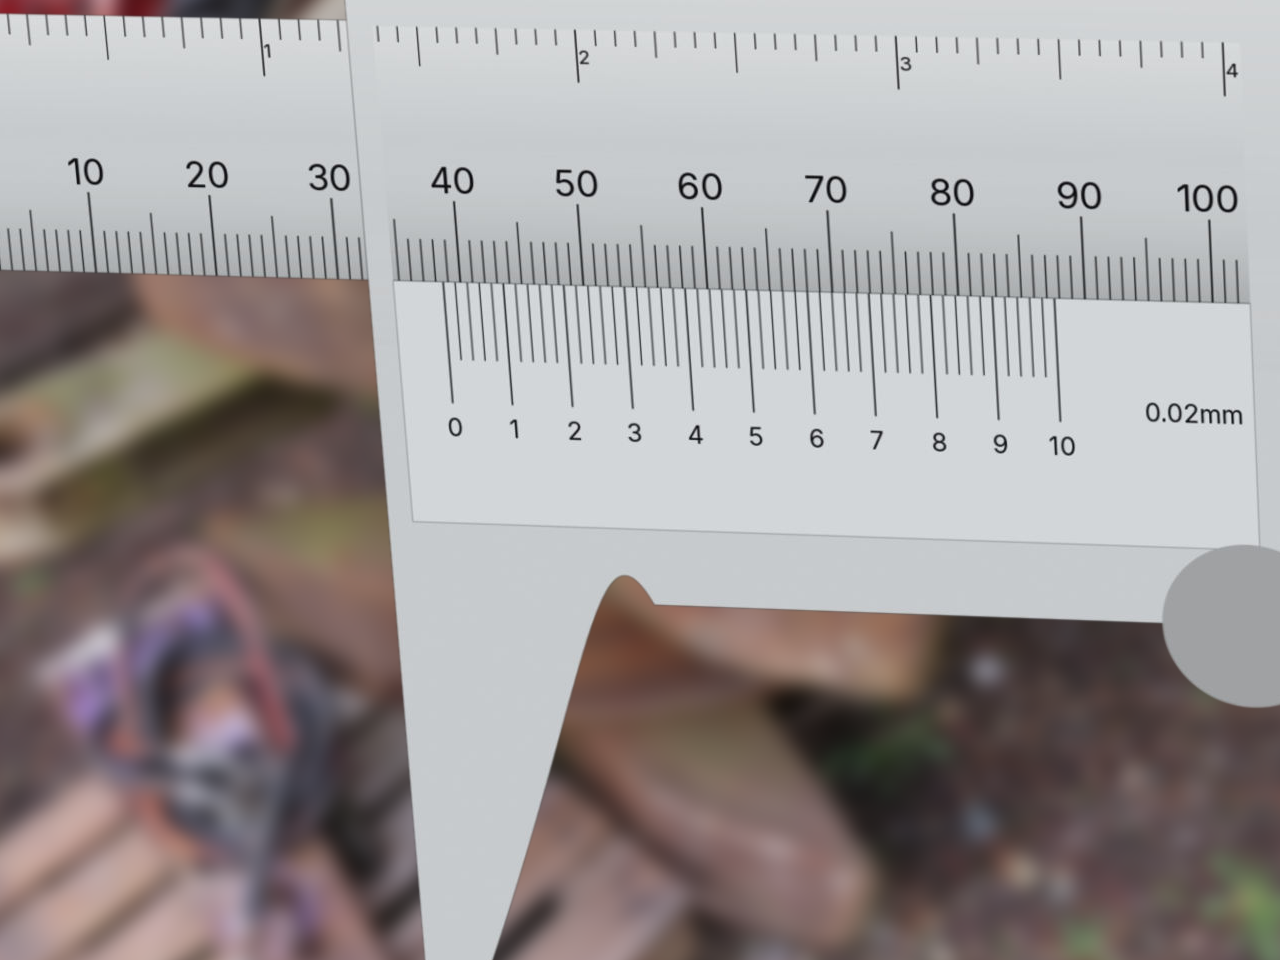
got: 38.6 mm
